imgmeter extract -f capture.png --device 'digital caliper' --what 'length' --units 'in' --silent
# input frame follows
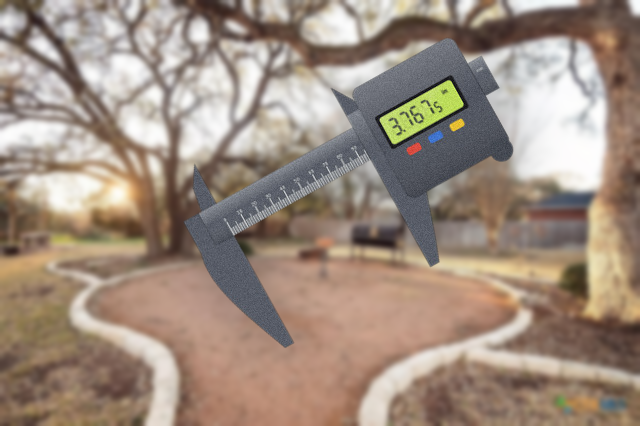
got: 3.7675 in
